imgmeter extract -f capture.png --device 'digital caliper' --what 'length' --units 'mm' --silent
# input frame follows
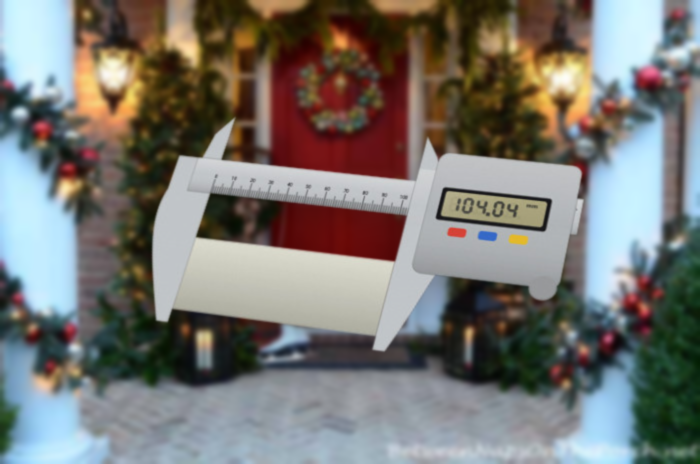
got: 104.04 mm
